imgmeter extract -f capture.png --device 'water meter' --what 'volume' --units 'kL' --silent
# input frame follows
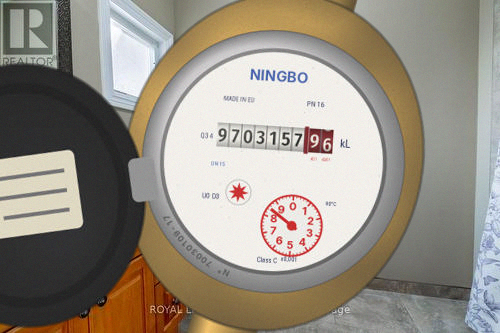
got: 9703157.958 kL
